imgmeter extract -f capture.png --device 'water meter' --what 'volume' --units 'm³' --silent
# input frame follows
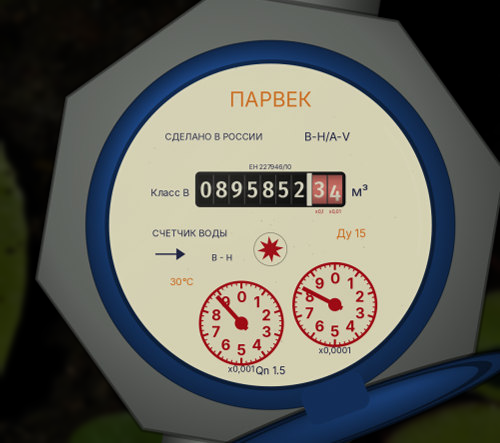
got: 895852.3388 m³
